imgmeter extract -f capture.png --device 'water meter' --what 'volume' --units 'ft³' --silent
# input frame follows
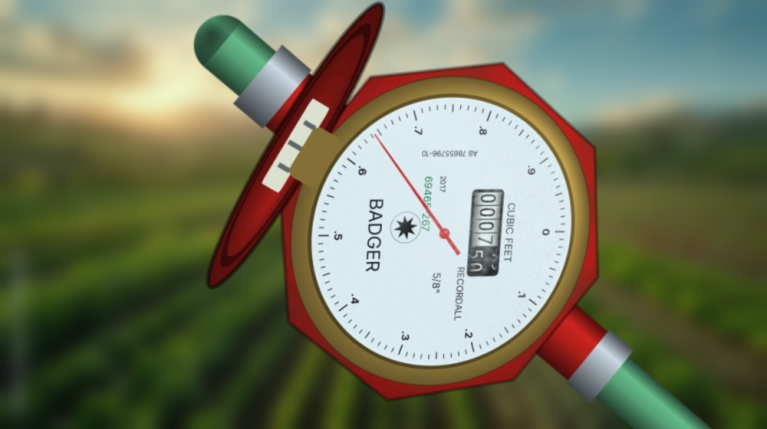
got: 749.64 ft³
